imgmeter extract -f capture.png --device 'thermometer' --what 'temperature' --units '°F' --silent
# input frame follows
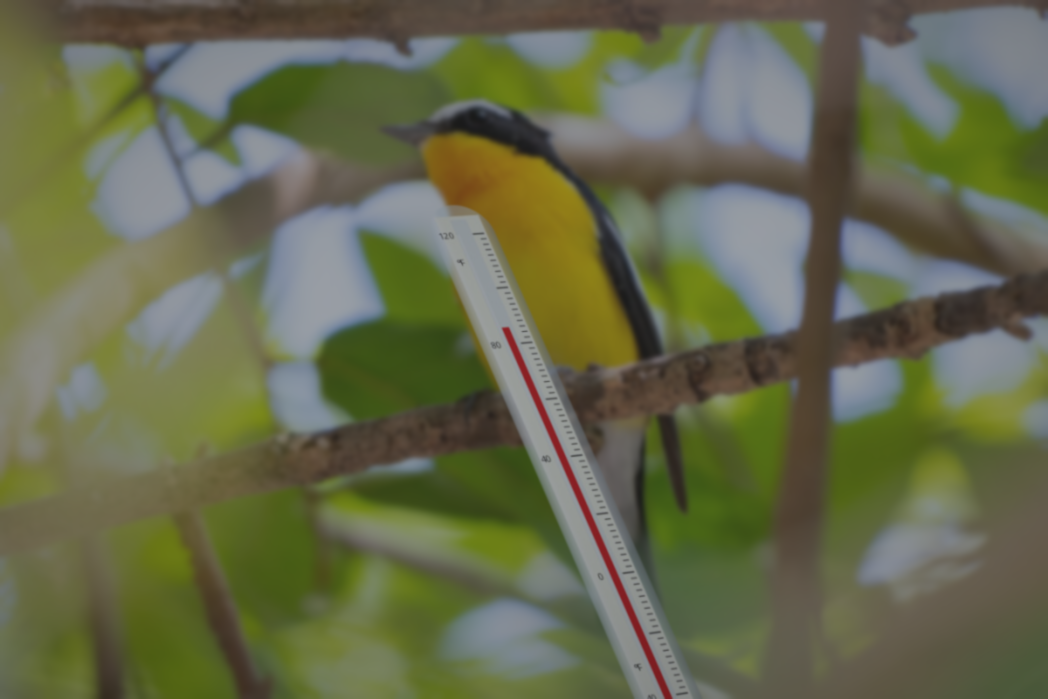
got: 86 °F
